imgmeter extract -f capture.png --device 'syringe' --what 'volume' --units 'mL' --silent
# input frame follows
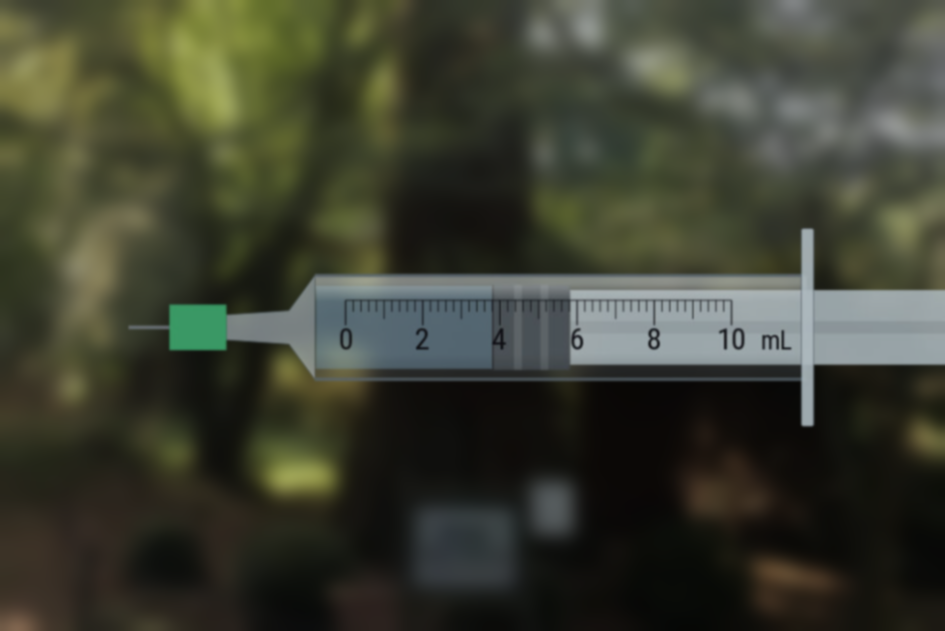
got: 3.8 mL
